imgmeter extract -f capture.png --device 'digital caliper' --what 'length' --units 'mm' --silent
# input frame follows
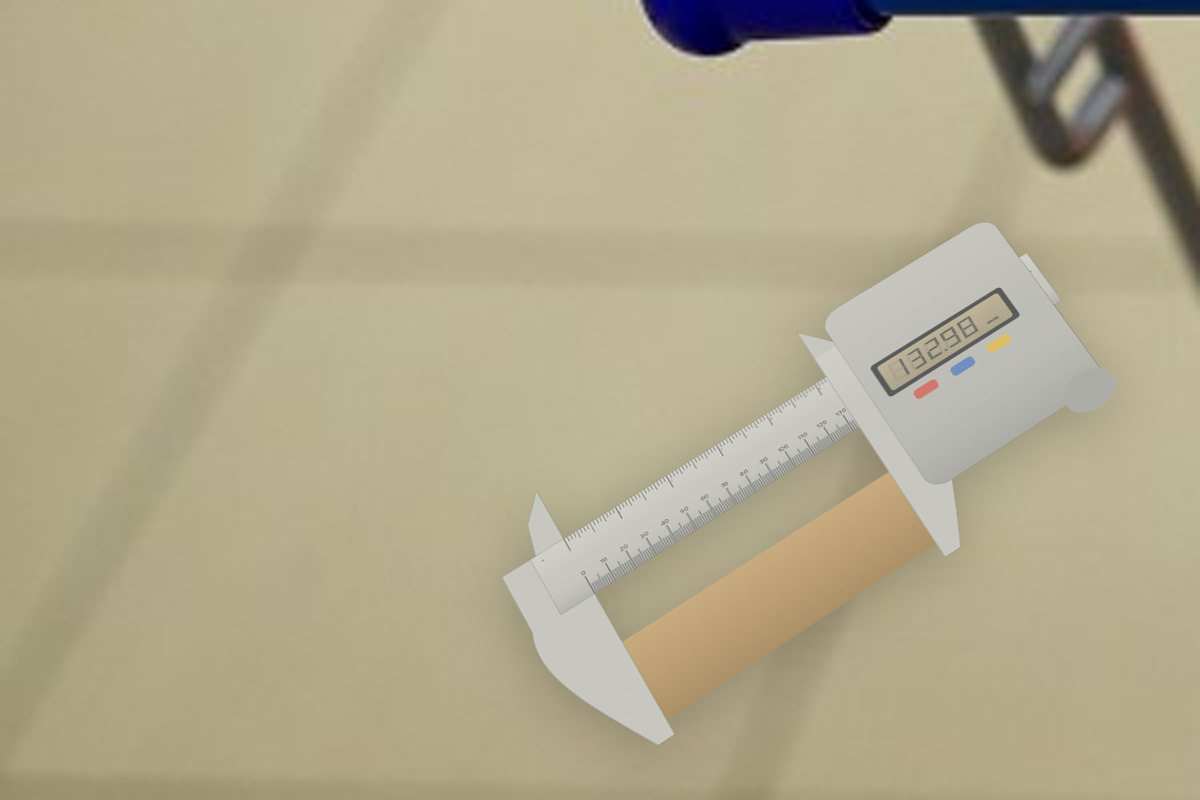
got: 132.98 mm
